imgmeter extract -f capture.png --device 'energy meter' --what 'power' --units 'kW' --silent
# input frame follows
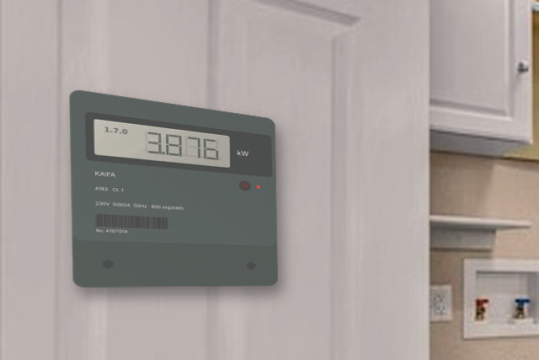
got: 3.876 kW
